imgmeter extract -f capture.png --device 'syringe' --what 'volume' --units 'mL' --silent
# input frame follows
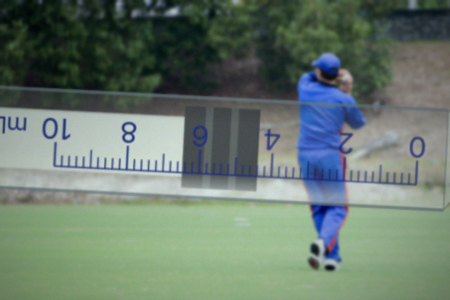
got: 4.4 mL
